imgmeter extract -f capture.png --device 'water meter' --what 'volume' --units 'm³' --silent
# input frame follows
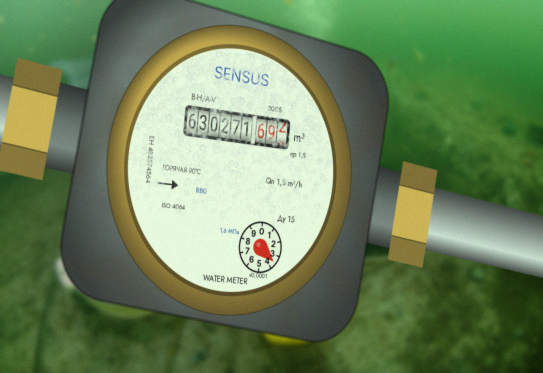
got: 630271.6923 m³
